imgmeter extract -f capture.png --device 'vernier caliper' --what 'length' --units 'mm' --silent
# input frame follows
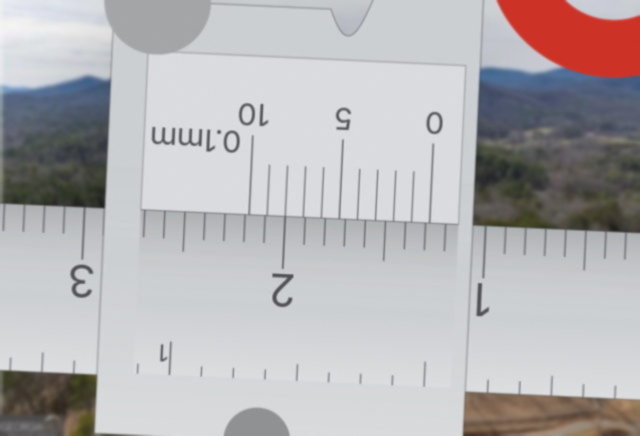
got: 12.8 mm
